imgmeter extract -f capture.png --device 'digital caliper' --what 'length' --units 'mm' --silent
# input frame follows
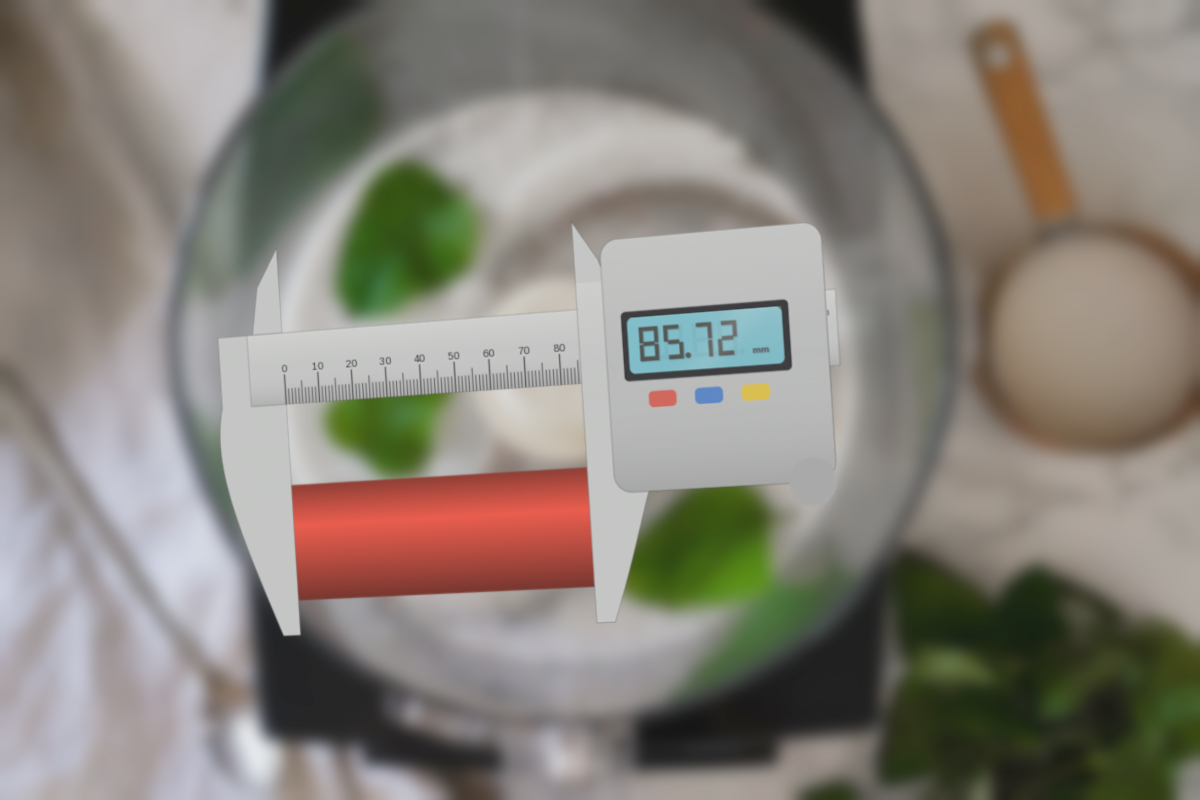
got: 85.72 mm
